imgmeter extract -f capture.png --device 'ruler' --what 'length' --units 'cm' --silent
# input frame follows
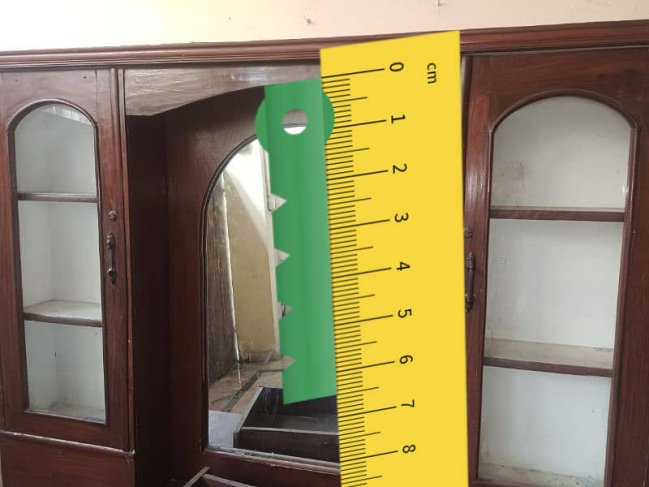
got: 6.5 cm
